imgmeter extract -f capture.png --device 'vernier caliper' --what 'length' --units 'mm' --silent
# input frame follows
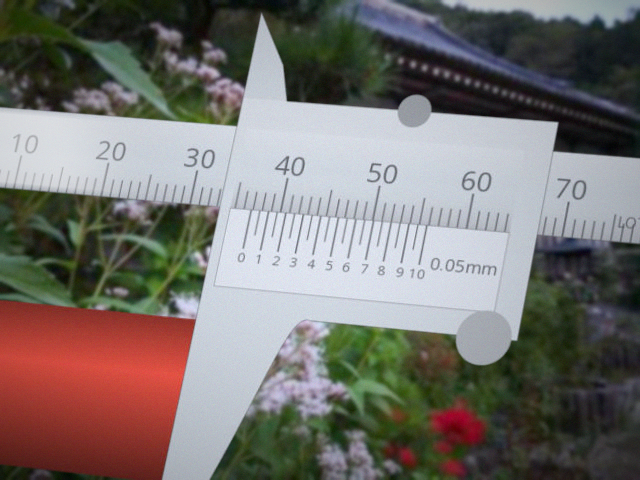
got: 36.8 mm
